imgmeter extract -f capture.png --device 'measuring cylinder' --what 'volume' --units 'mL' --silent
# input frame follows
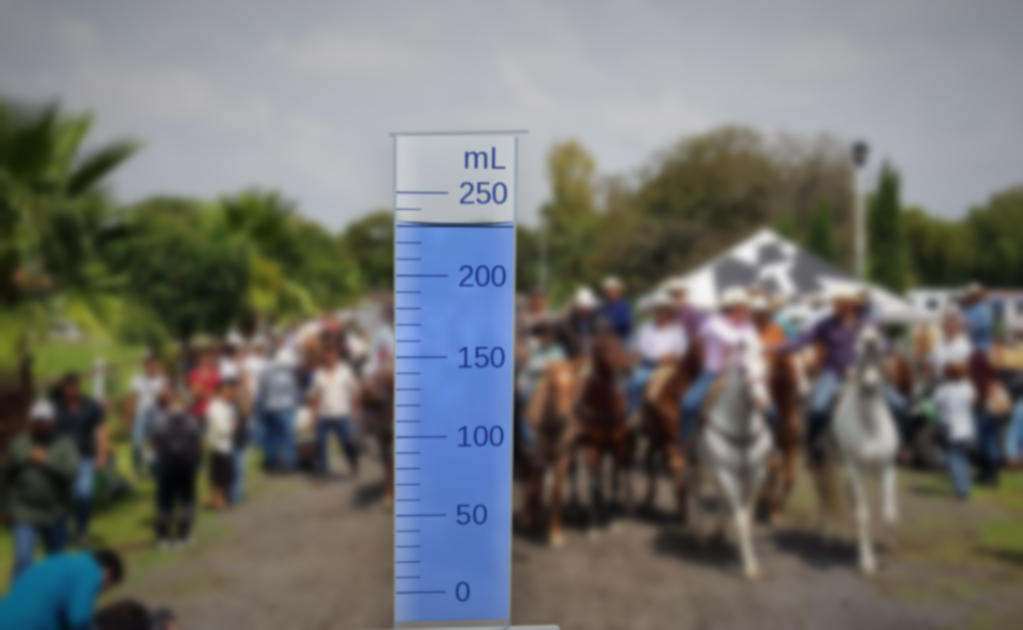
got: 230 mL
